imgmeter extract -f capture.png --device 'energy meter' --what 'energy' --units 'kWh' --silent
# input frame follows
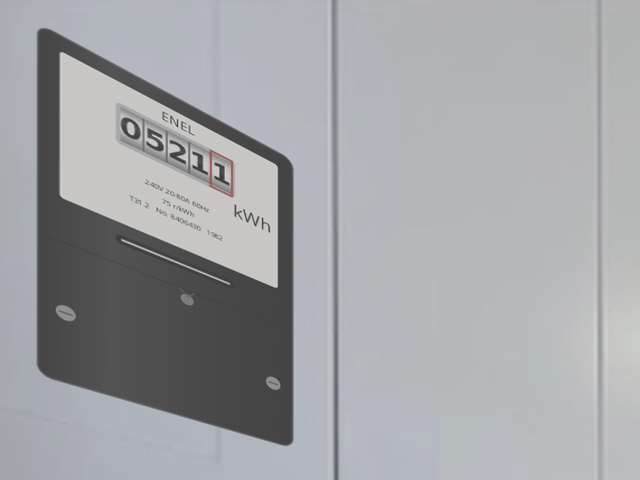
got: 521.1 kWh
